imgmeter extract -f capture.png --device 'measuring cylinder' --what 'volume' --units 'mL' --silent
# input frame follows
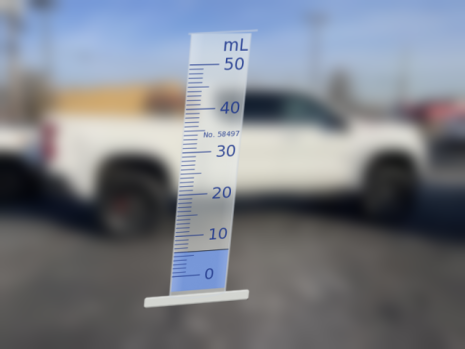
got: 6 mL
